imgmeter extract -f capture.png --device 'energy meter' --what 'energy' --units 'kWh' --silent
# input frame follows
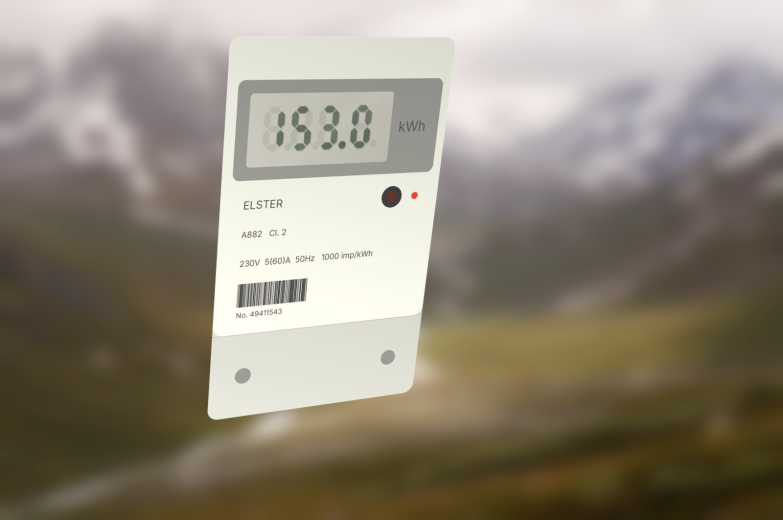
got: 153.0 kWh
